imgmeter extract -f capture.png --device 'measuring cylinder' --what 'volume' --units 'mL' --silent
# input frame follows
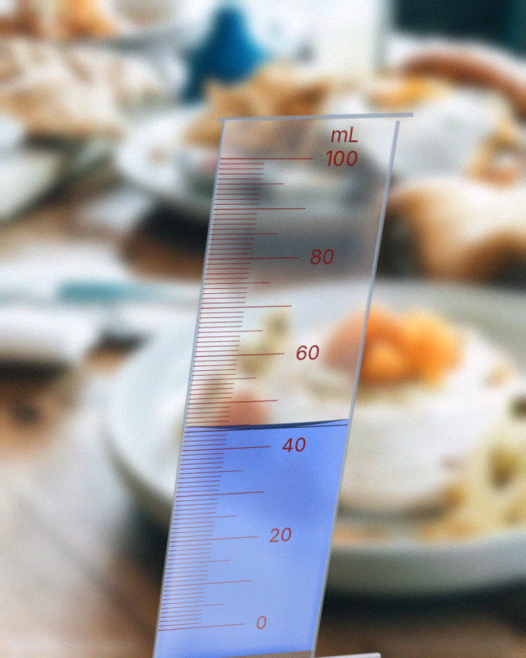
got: 44 mL
